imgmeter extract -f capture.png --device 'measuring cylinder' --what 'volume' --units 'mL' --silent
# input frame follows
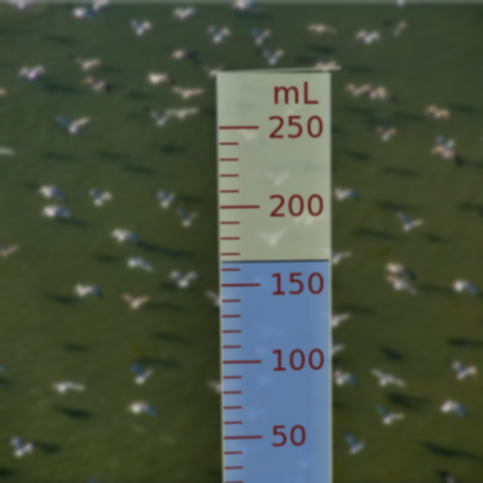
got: 165 mL
